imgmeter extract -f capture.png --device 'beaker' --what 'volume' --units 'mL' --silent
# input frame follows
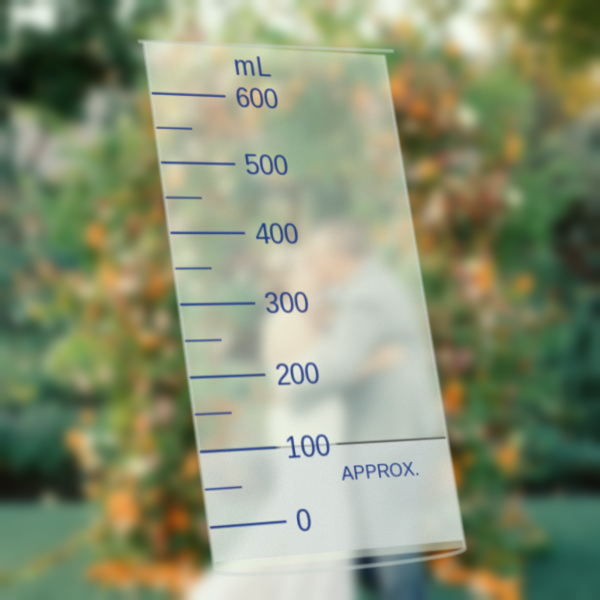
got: 100 mL
